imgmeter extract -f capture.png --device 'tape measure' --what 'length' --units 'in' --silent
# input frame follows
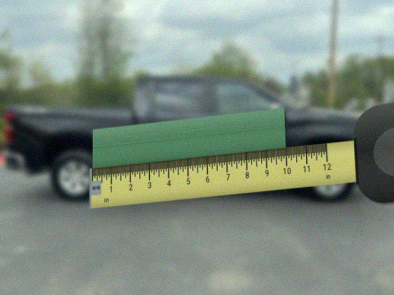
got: 10 in
